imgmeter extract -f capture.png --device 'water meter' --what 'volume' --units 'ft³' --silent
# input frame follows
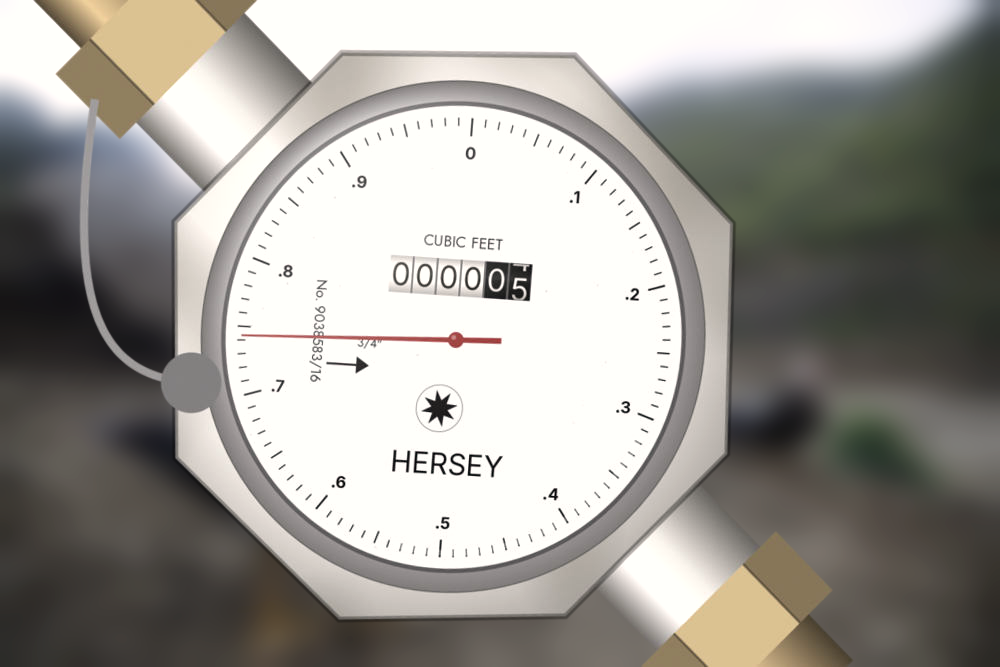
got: 4.74 ft³
